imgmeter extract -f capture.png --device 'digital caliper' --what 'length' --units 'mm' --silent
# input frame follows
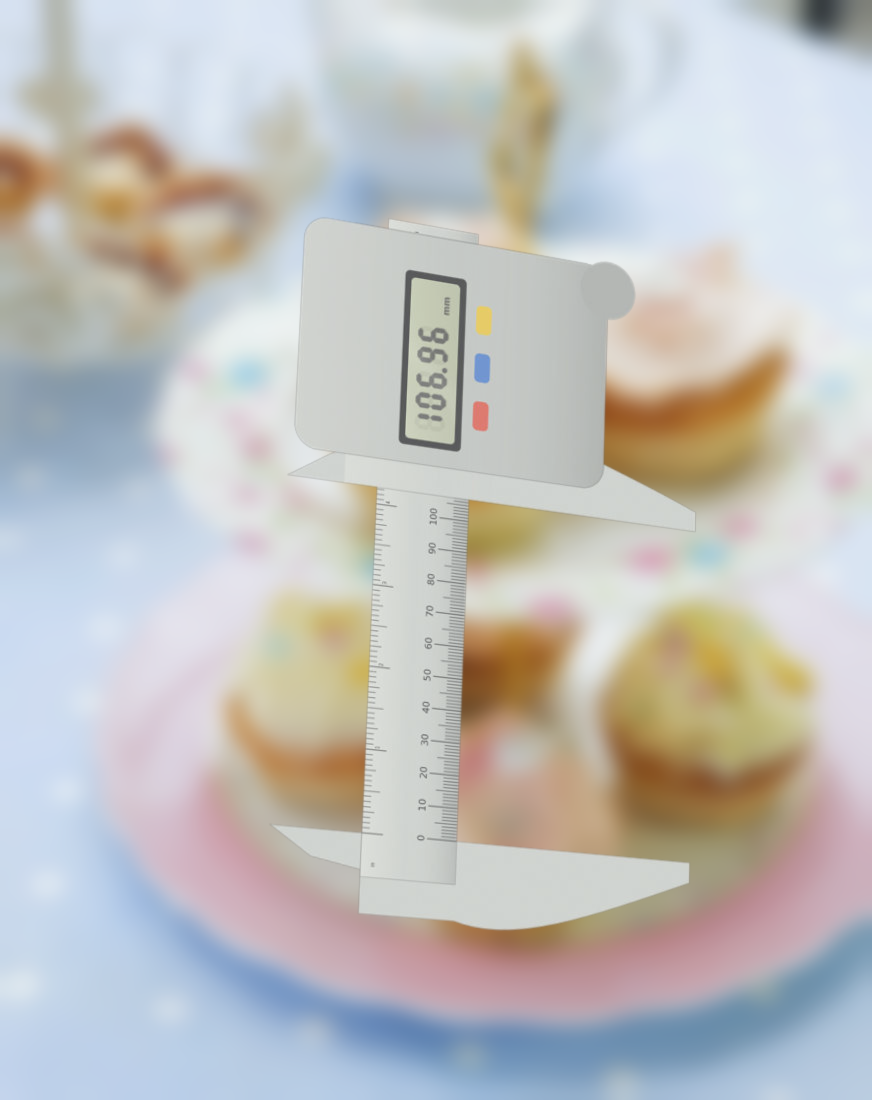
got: 106.96 mm
